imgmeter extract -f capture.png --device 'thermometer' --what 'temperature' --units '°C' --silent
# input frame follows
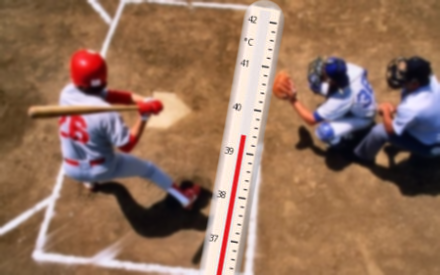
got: 39.4 °C
